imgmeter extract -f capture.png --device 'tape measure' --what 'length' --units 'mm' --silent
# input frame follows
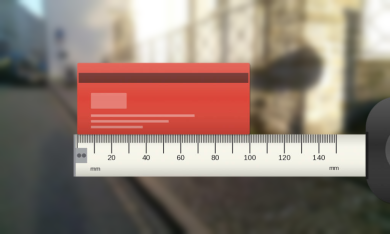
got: 100 mm
